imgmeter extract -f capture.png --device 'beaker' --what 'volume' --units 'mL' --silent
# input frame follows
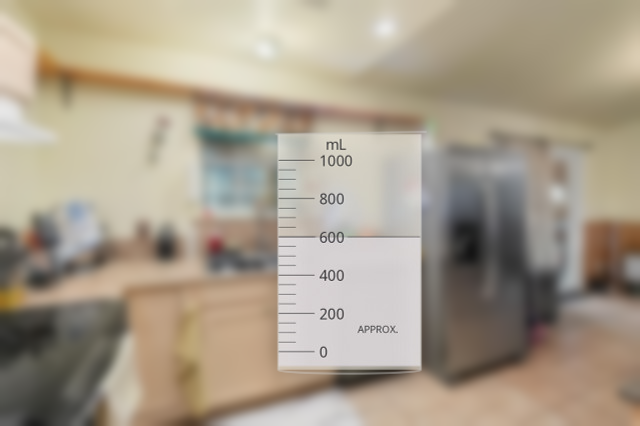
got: 600 mL
